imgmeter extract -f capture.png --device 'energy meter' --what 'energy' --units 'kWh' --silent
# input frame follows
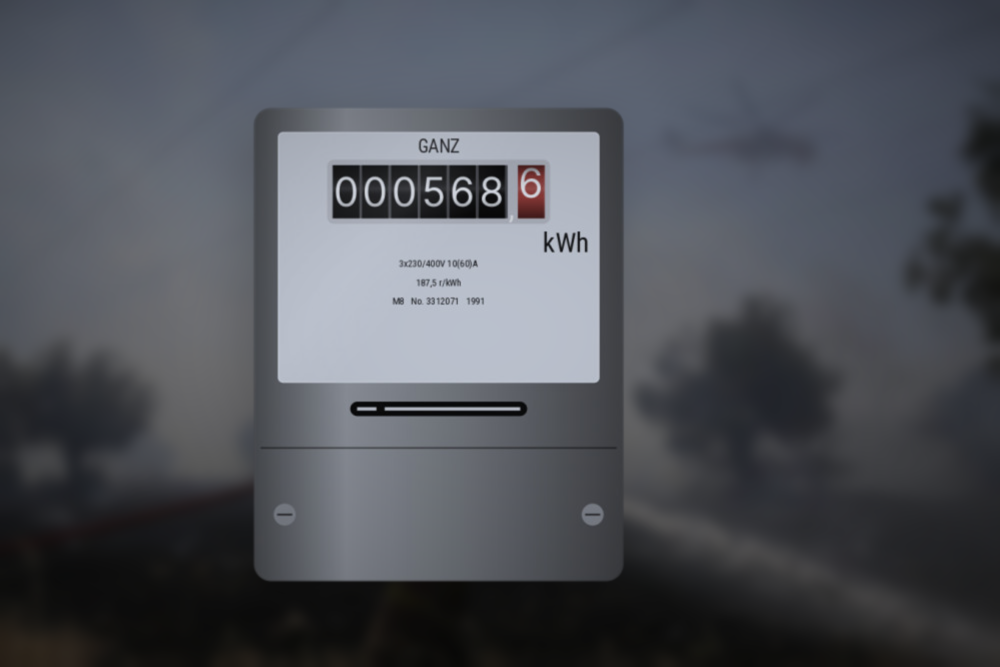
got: 568.6 kWh
